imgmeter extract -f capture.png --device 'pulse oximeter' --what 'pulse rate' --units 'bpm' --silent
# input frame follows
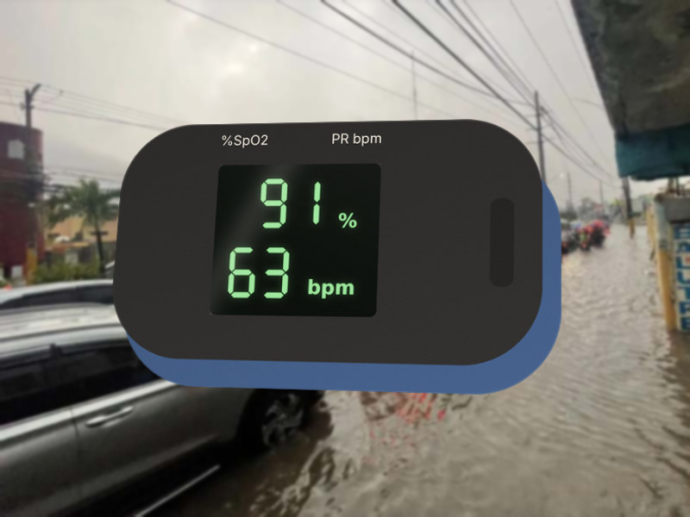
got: 63 bpm
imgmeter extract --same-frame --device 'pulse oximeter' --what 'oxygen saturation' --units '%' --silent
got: 91 %
